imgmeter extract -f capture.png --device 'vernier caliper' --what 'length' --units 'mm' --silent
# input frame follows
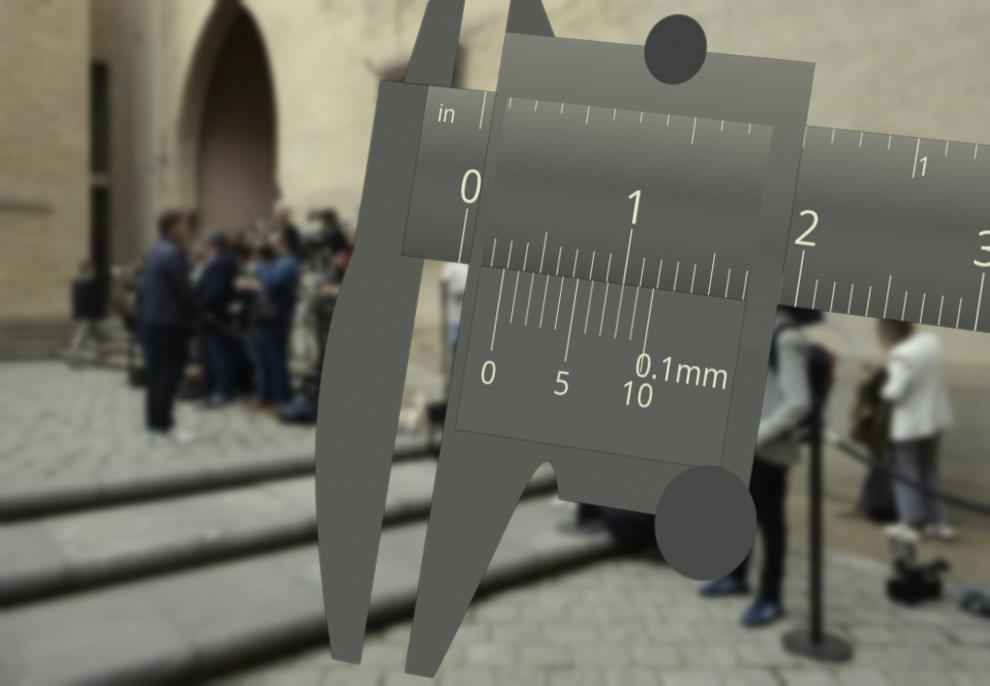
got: 2.8 mm
